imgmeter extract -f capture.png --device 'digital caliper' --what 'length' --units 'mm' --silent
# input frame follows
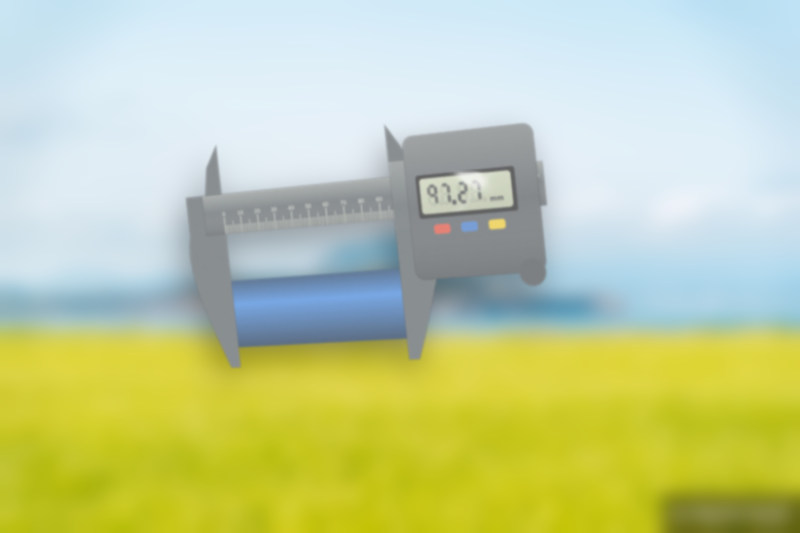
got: 97.27 mm
